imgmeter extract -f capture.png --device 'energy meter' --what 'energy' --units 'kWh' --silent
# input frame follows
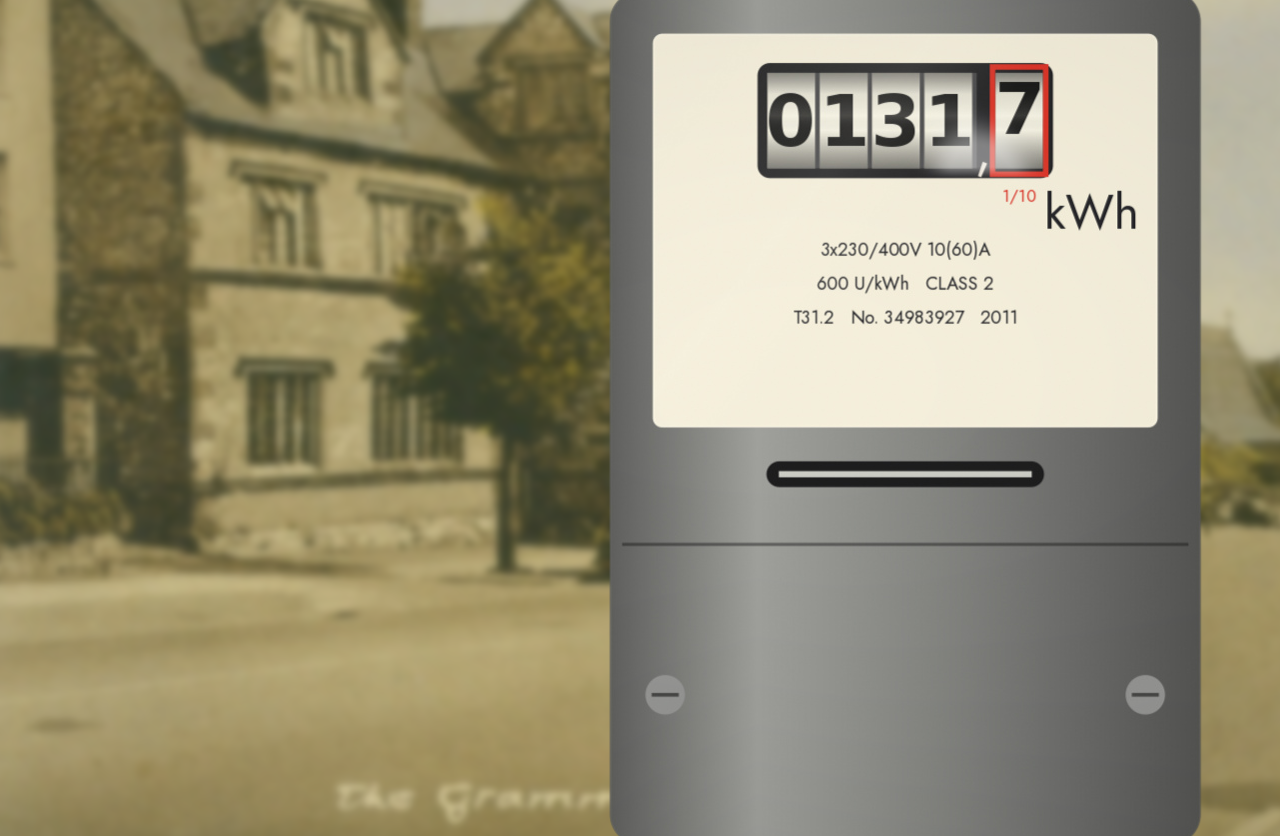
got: 131.7 kWh
